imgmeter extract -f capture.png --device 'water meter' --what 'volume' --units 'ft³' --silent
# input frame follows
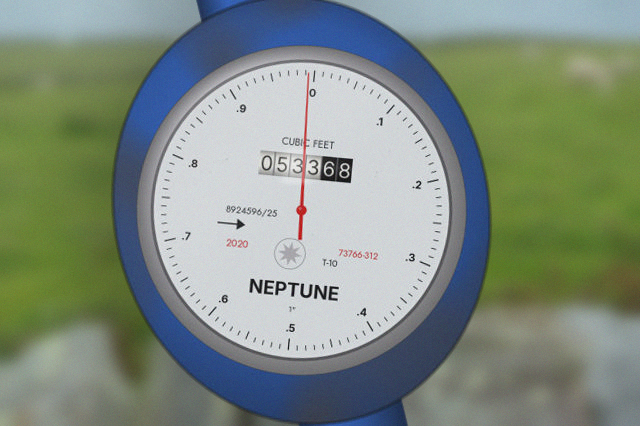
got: 53367.99 ft³
